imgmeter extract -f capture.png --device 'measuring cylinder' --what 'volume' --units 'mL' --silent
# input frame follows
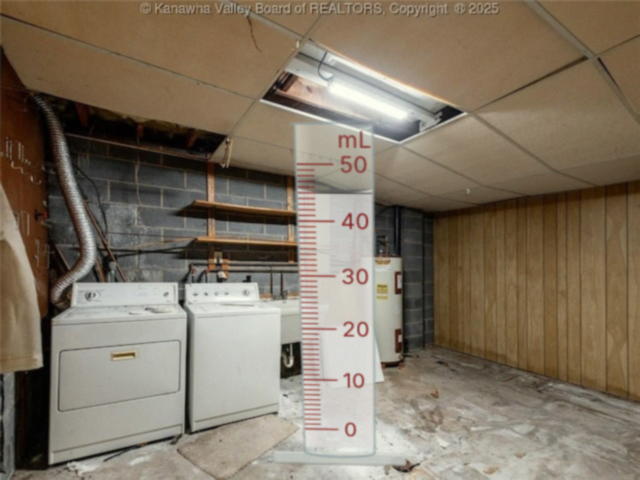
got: 45 mL
